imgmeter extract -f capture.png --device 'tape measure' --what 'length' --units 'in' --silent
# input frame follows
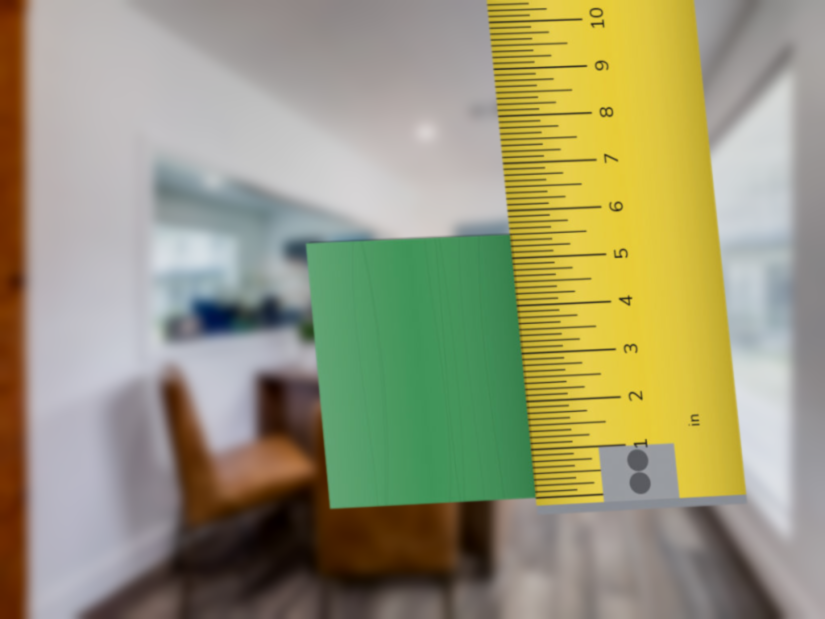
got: 5.5 in
